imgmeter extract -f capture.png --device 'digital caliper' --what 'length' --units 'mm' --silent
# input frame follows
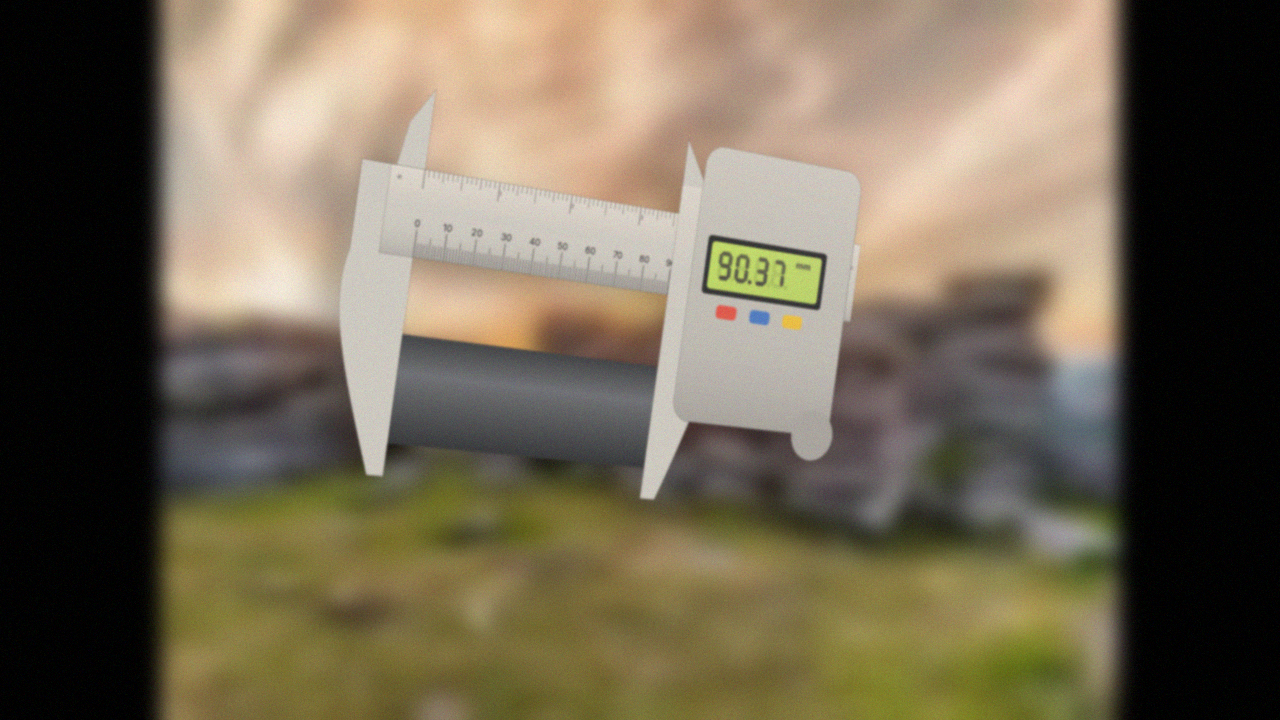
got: 90.37 mm
